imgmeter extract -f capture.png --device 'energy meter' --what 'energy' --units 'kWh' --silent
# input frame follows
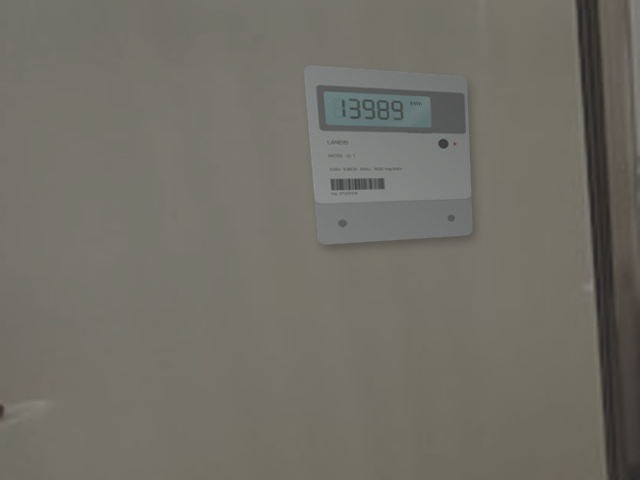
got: 13989 kWh
